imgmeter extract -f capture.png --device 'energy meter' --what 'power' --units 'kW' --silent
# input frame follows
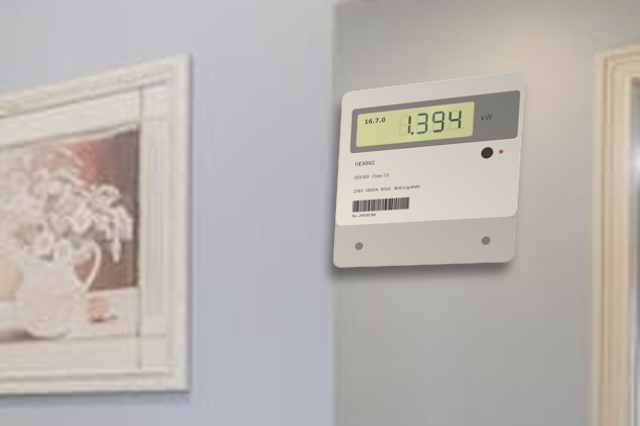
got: 1.394 kW
